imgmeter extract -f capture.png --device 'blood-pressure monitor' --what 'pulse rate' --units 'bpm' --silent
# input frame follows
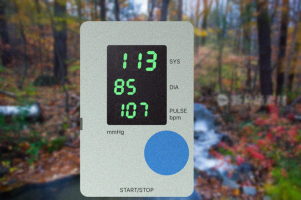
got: 107 bpm
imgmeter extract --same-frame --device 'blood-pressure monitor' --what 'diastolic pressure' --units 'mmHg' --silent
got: 85 mmHg
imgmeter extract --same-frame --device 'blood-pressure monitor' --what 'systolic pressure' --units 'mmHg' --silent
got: 113 mmHg
